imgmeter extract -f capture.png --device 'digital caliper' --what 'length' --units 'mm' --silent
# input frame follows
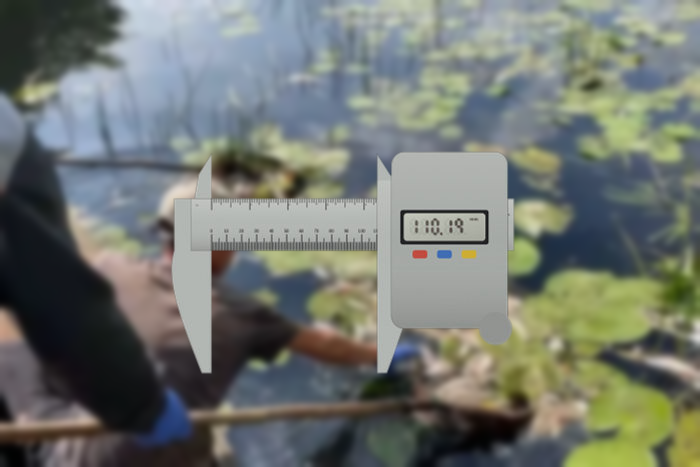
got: 110.19 mm
